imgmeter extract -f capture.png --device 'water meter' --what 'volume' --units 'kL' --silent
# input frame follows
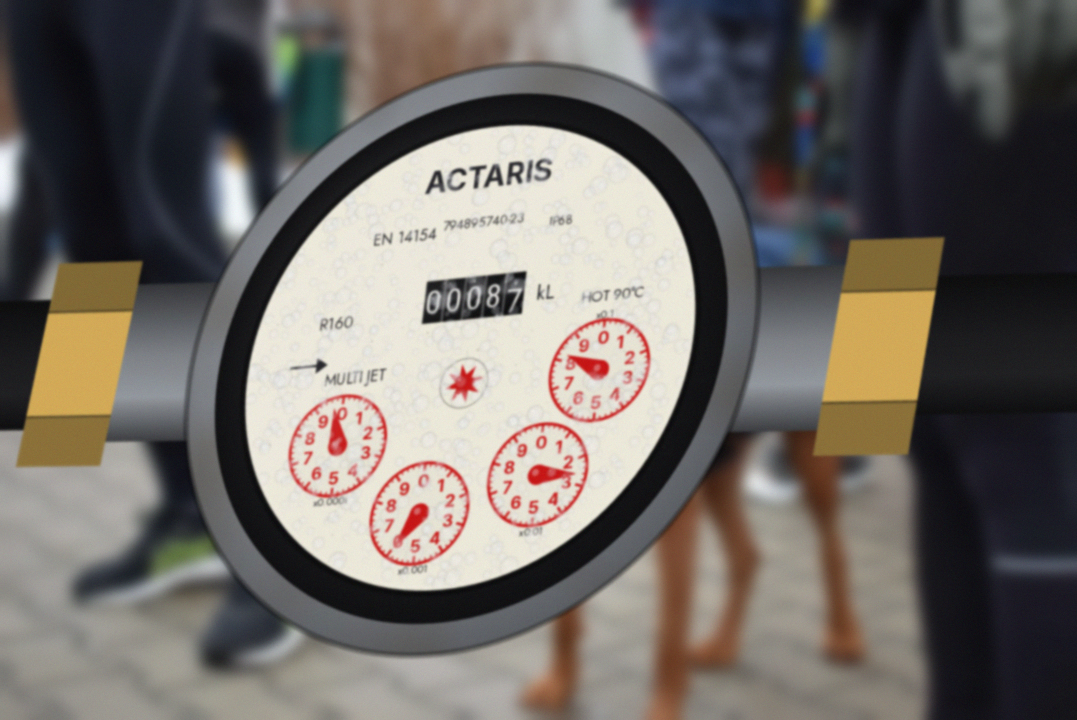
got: 86.8259 kL
